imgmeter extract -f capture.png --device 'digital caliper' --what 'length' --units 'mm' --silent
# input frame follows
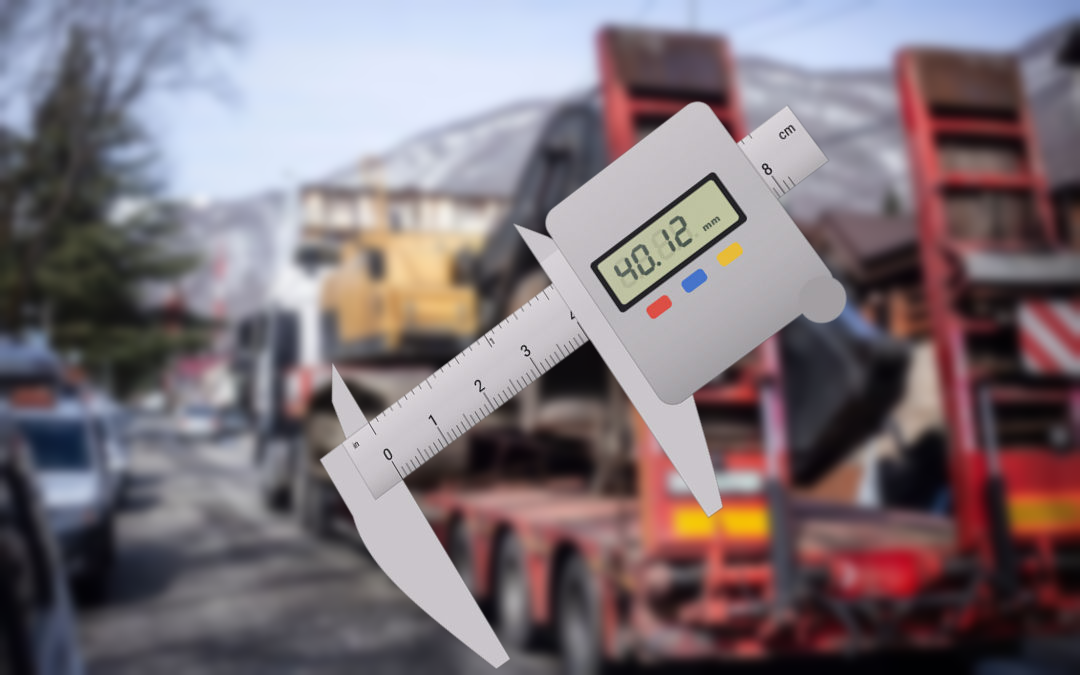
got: 40.12 mm
